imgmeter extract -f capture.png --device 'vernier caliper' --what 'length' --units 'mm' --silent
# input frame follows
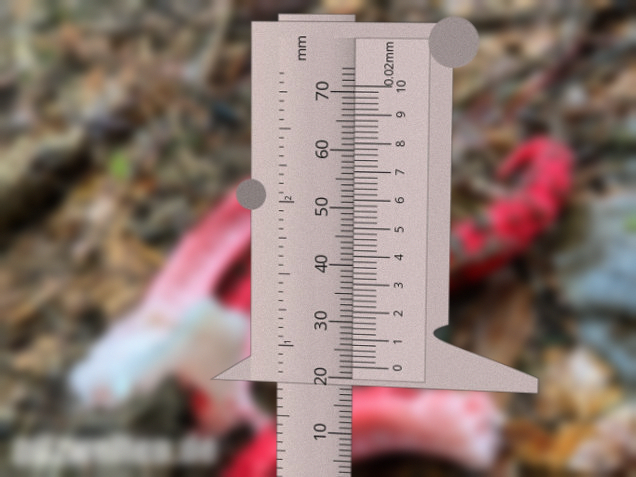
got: 22.0 mm
